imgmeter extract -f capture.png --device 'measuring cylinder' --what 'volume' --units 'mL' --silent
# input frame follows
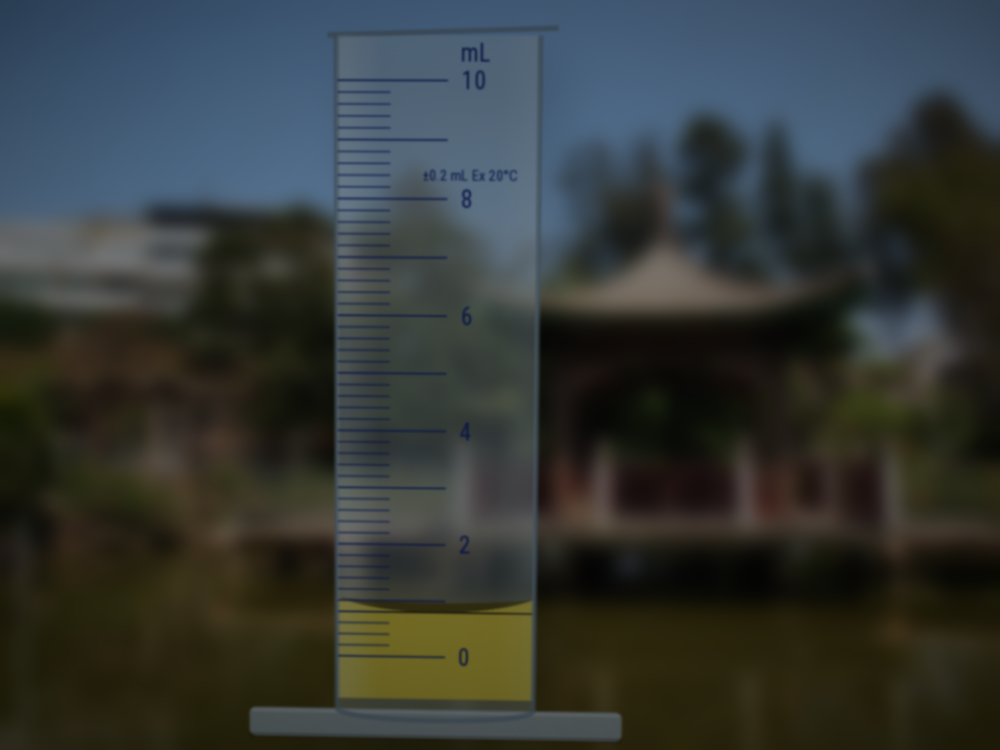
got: 0.8 mL
